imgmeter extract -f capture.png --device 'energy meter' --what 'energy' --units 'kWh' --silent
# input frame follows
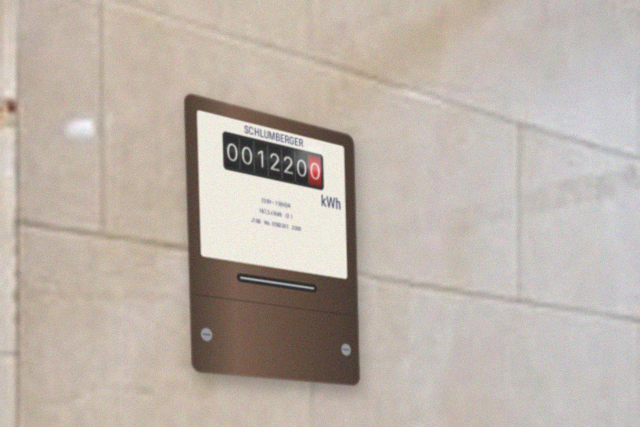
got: 1220.0 kWh
